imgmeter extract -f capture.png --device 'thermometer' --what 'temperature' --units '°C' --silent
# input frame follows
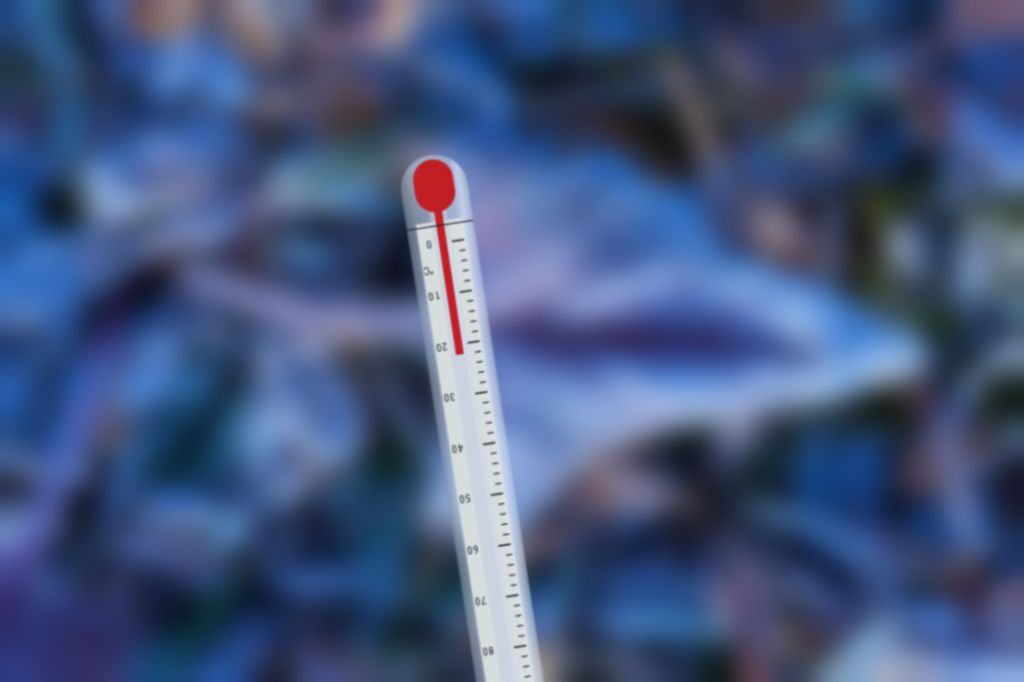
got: 22 °C
